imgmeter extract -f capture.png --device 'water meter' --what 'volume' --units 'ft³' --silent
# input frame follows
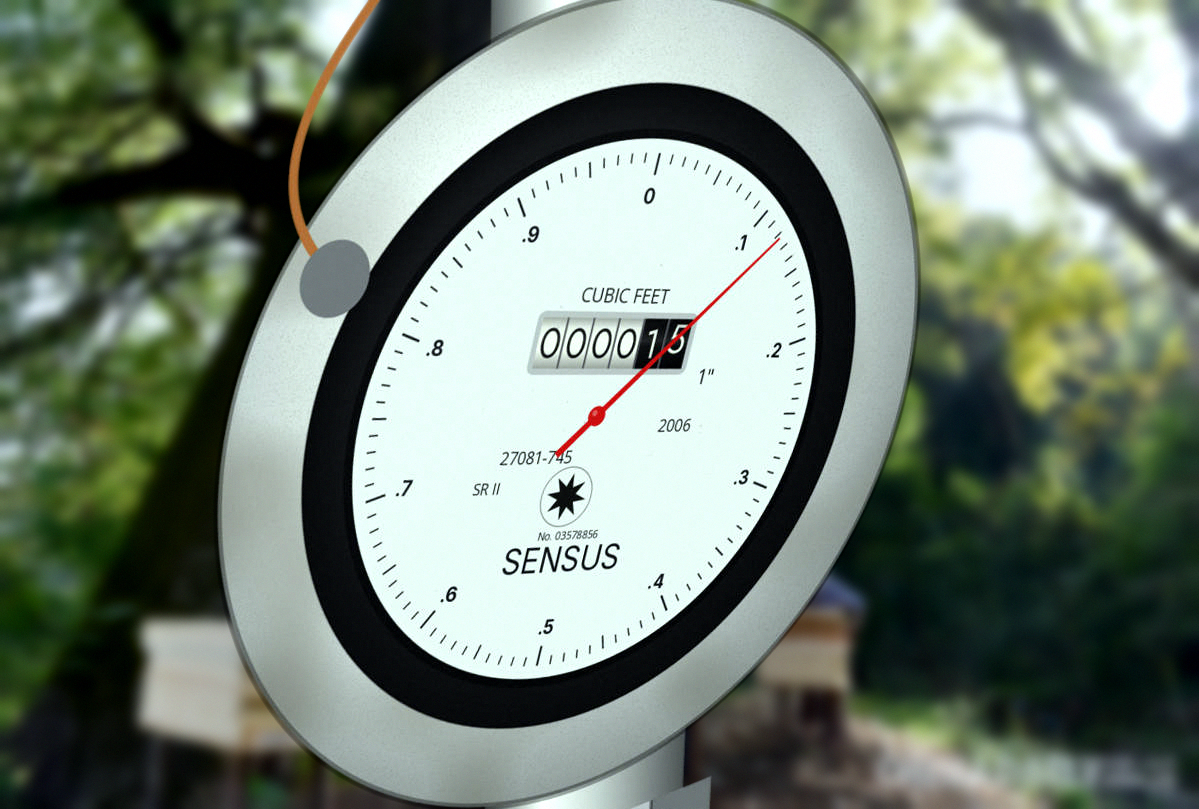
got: 15.12 ft³
